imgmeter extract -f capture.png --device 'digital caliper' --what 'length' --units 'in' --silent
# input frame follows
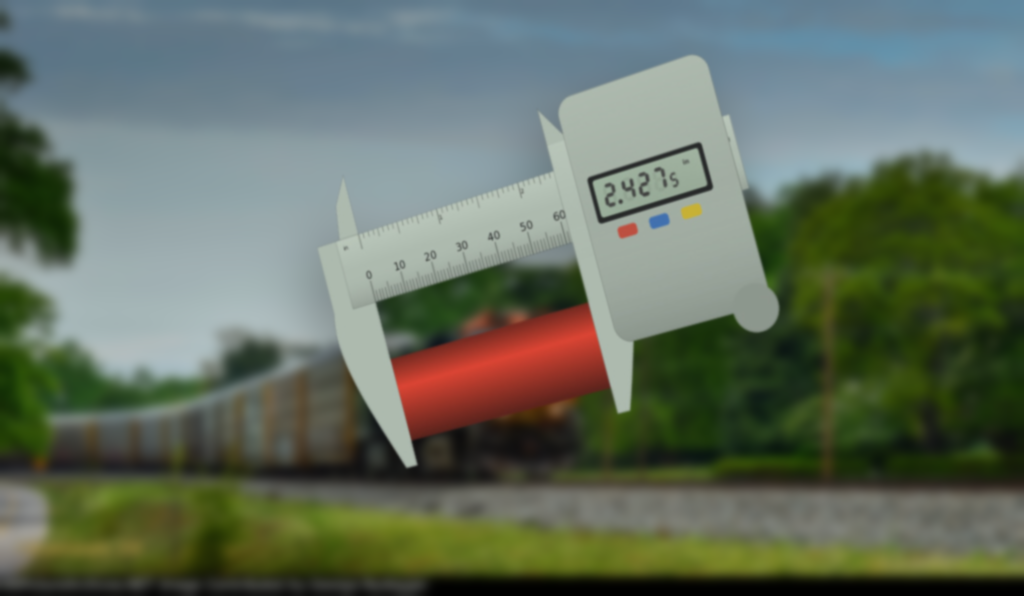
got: 2.4275 in
